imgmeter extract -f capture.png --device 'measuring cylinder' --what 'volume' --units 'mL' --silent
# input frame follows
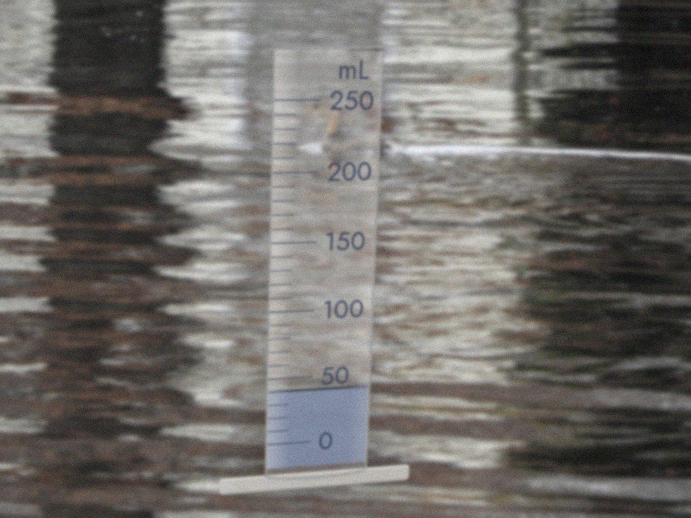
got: 40 mL
